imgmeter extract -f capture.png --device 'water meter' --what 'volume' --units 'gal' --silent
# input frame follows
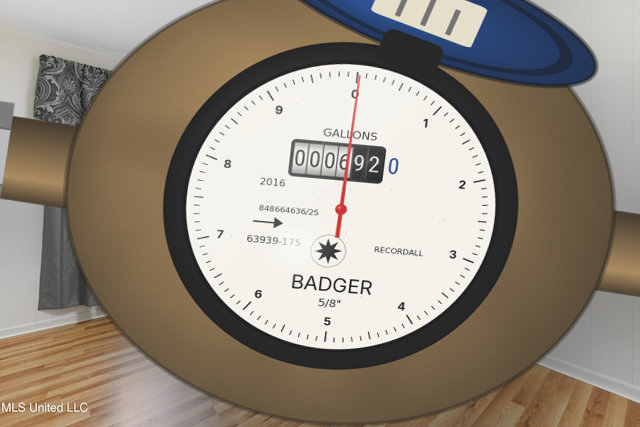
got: 6920.0 gal
